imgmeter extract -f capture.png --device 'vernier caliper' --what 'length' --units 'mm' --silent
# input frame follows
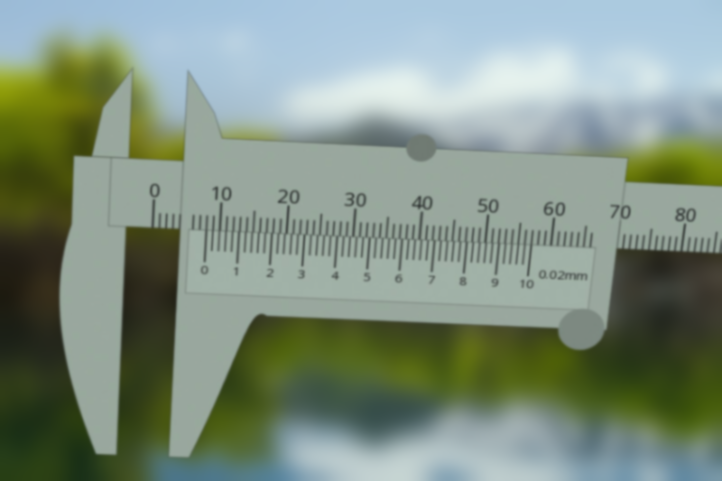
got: 8.0 mm
